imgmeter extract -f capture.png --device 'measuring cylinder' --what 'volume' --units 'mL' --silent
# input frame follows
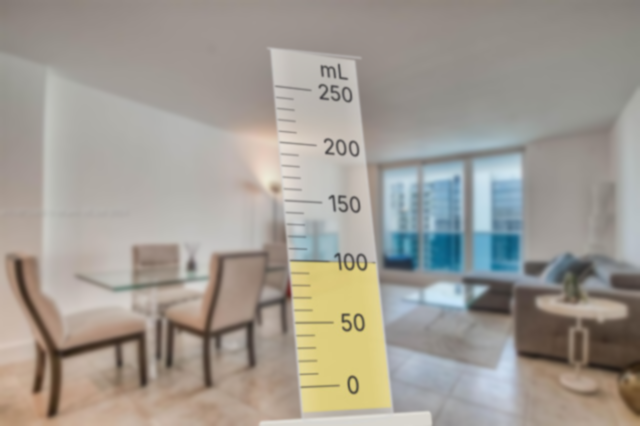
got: 100 mL
